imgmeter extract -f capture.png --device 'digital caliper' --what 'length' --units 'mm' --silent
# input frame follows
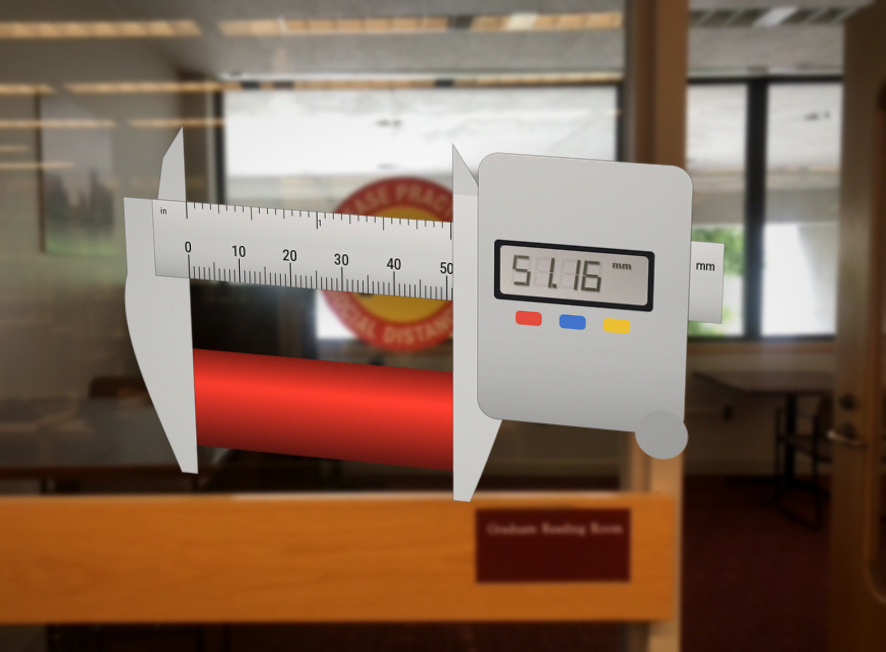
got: 51.16 mm
